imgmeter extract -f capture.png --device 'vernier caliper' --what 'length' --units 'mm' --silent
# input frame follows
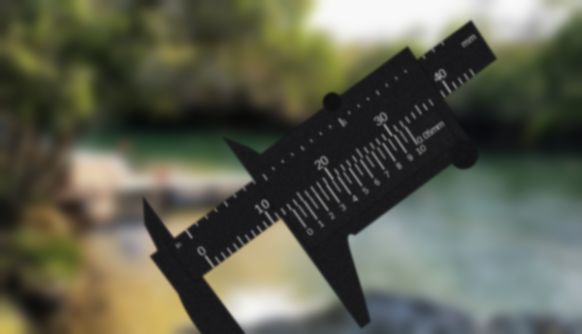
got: 13.2 mm
